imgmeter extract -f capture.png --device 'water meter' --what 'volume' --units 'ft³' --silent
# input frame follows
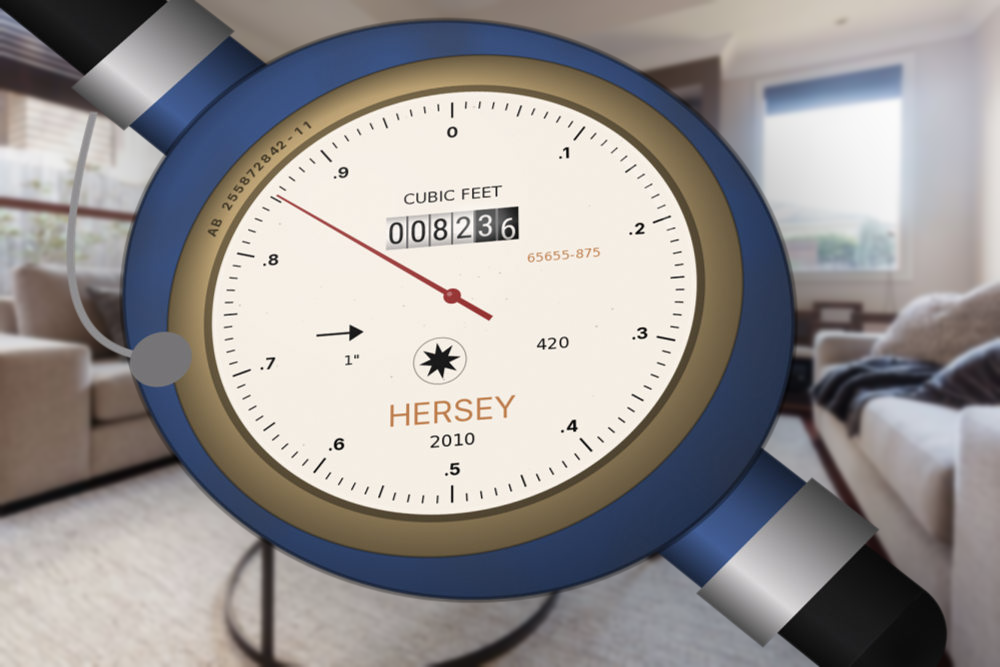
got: 8235.85 ft³
